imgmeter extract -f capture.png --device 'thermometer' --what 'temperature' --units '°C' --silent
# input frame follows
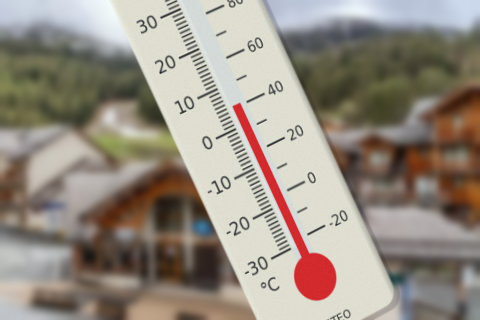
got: 5 °C
